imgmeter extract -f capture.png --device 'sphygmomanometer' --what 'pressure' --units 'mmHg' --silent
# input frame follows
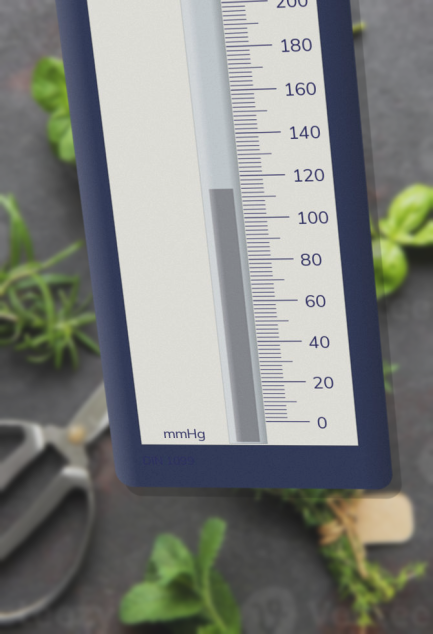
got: 114 mmHg
